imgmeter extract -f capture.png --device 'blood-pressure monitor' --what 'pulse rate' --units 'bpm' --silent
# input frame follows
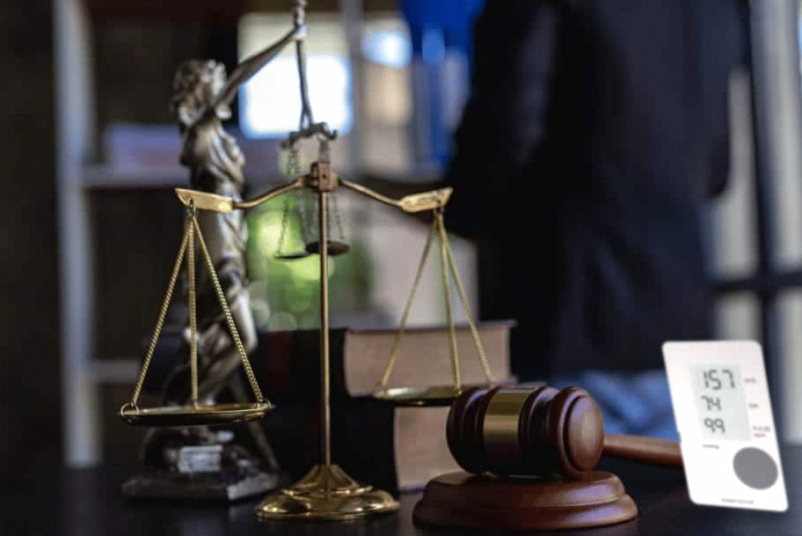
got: 99 bpm
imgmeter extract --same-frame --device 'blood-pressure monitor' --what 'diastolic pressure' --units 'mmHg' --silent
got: 74 mmHg
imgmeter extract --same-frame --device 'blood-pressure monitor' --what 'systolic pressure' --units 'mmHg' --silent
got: 157 mmHg
